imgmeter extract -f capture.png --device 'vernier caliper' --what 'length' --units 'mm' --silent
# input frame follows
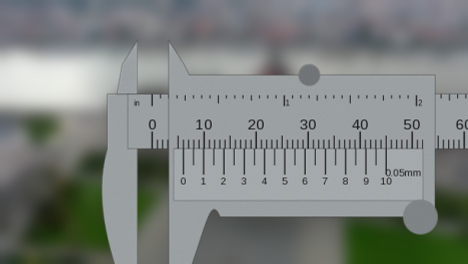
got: 6.0 mm
